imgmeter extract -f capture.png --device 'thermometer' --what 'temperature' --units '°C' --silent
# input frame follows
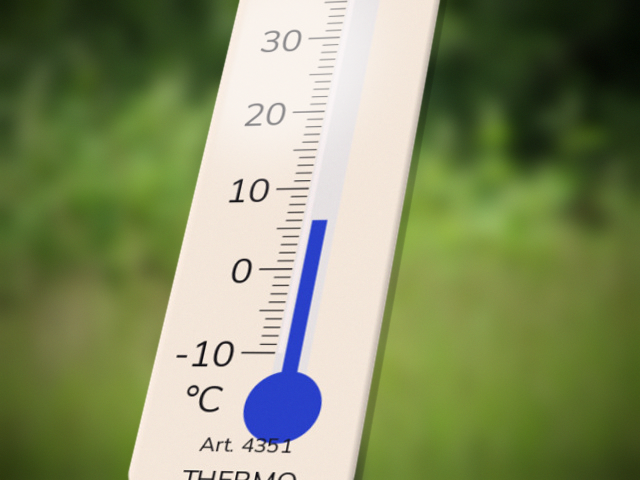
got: 6 °C
